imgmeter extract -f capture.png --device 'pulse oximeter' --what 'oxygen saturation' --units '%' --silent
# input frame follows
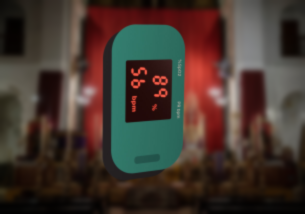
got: 89 %
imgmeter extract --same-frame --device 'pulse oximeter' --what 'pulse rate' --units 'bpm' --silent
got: 56 bpm
